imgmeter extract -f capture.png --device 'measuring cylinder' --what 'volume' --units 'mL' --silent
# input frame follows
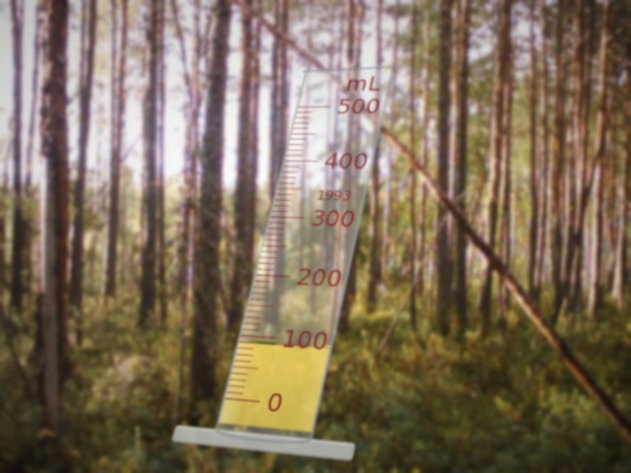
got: 90 mL
